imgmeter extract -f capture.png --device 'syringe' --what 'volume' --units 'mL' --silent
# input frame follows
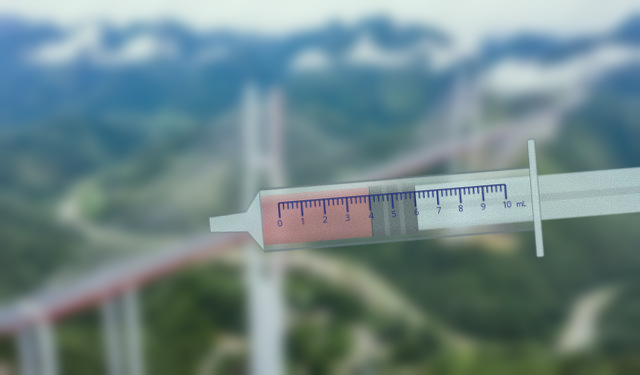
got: 4 mL
